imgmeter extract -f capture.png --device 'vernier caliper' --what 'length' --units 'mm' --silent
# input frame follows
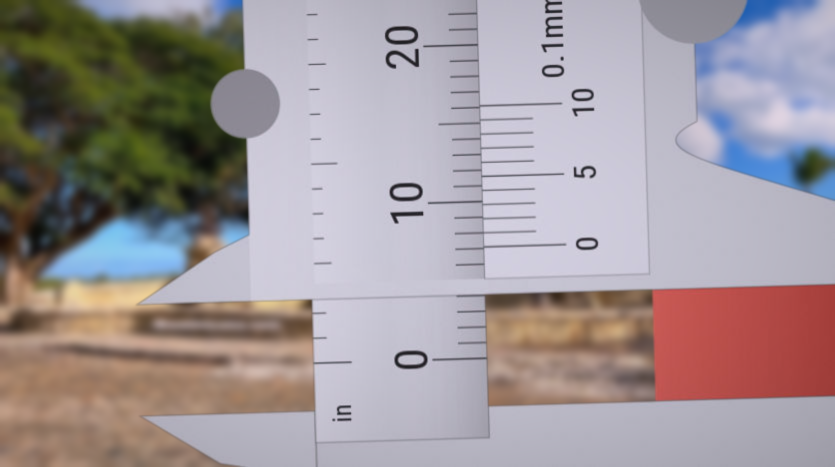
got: 7.1 mm
